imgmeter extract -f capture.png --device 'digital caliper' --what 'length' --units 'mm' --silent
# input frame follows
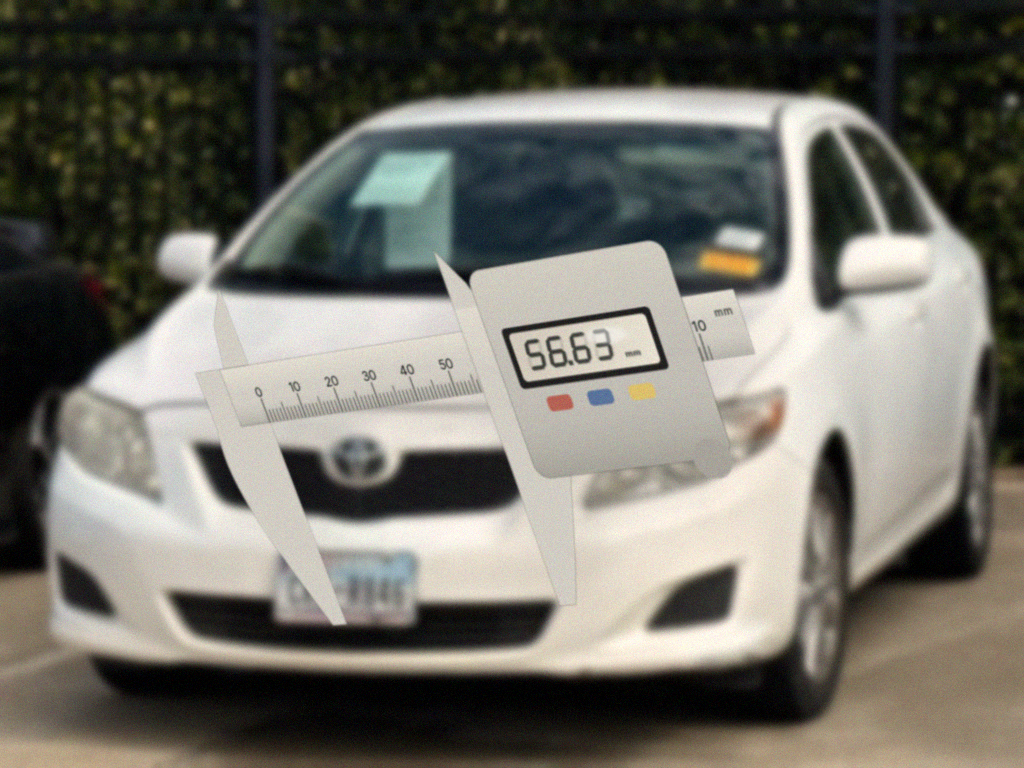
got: 56.63 mm
